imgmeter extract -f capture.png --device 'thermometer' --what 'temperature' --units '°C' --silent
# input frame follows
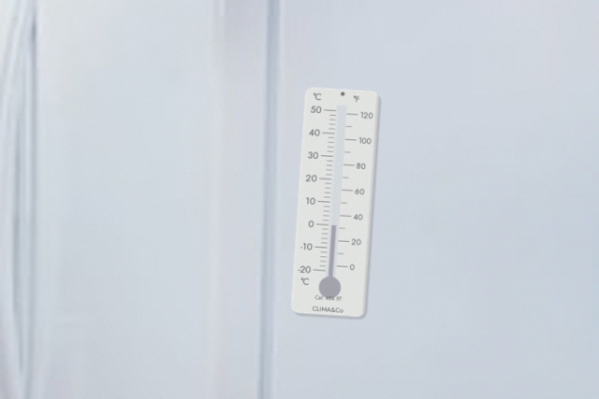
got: 0 °C
